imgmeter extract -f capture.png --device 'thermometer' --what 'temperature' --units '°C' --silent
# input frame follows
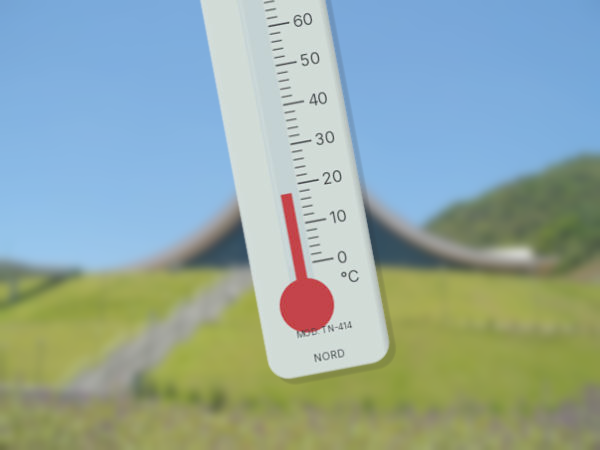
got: 18 °C
